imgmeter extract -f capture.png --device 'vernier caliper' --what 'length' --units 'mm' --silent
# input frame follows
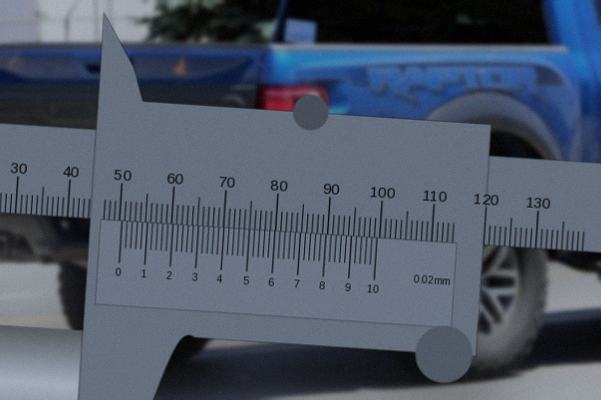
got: 50.5 mm
